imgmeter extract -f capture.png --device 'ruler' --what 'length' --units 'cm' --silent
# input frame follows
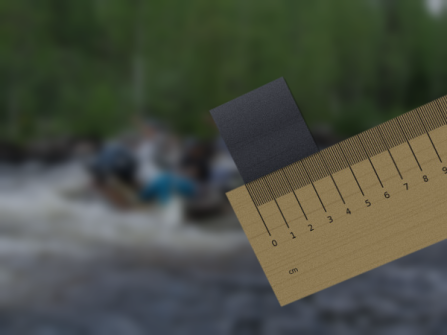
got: 4 cm
